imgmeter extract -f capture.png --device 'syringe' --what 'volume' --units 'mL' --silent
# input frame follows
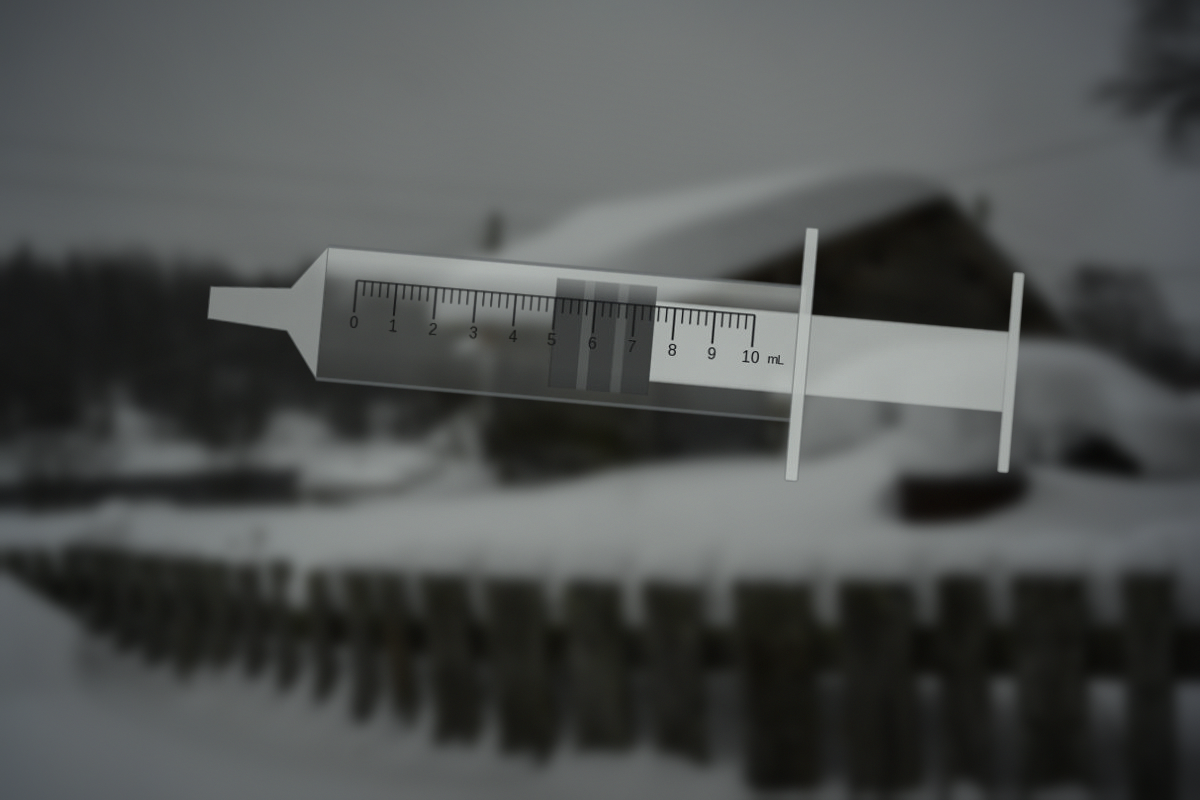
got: 5 mL
